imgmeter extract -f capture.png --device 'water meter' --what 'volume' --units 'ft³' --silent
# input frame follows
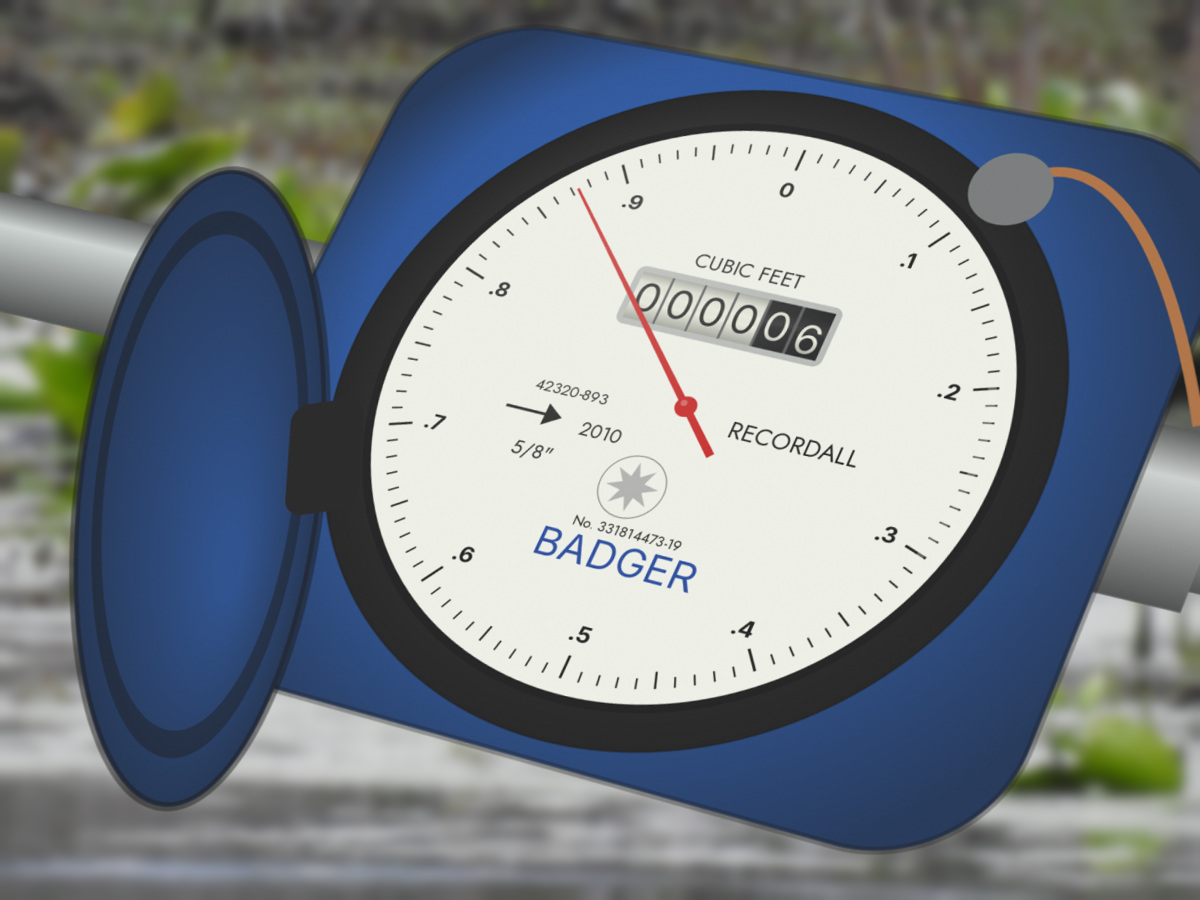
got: 5.87 ft³
